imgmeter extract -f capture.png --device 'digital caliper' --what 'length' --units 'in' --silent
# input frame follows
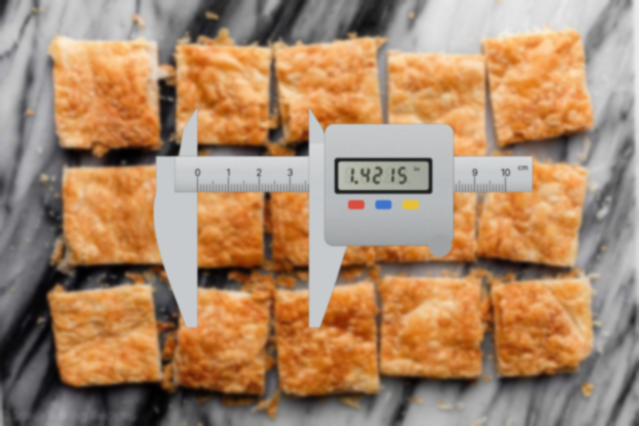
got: 1.4215 in
